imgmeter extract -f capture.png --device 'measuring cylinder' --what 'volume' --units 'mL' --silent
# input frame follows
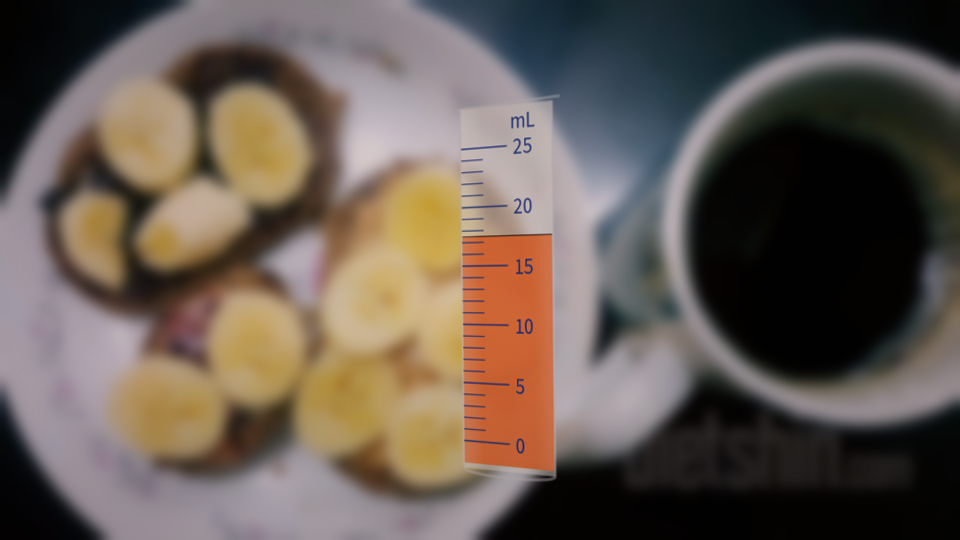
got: 17.5 mL
